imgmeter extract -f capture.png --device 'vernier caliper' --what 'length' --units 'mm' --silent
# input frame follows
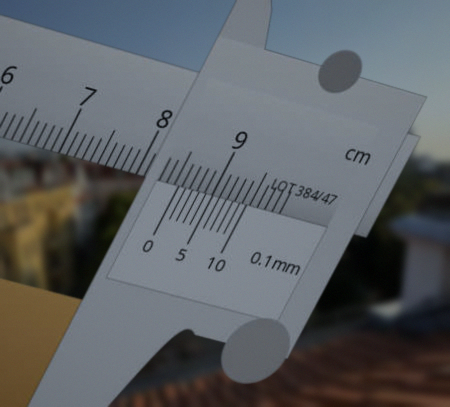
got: 85.6 mm
